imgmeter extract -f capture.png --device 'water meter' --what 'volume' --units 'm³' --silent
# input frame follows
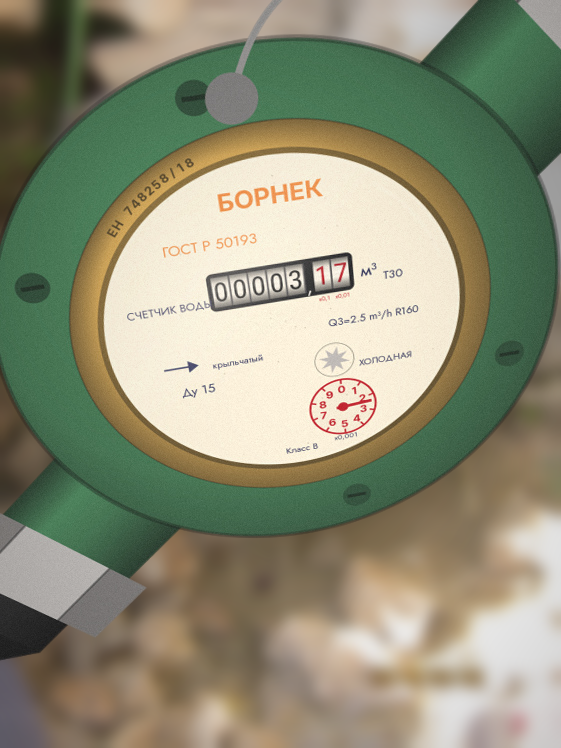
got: 3.172 m³
